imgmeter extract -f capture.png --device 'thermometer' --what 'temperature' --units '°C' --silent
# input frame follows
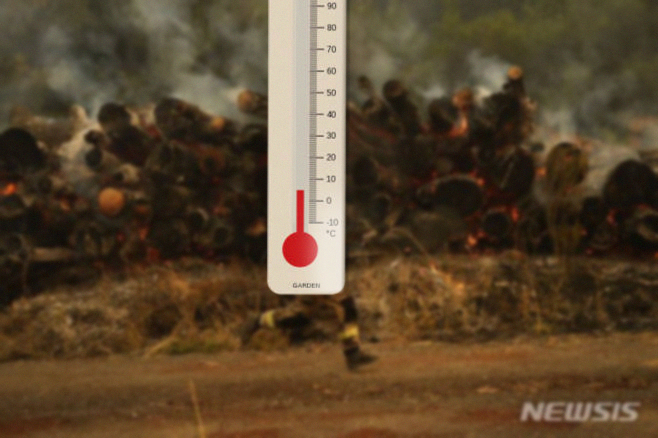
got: 5 °C
